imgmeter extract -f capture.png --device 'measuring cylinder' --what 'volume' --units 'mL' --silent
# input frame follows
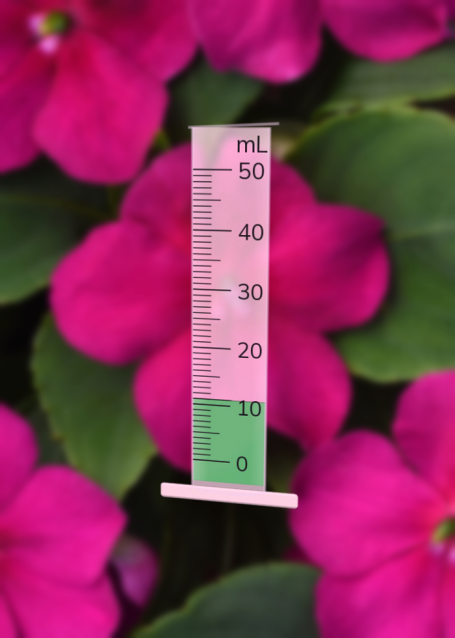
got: 11 mL
